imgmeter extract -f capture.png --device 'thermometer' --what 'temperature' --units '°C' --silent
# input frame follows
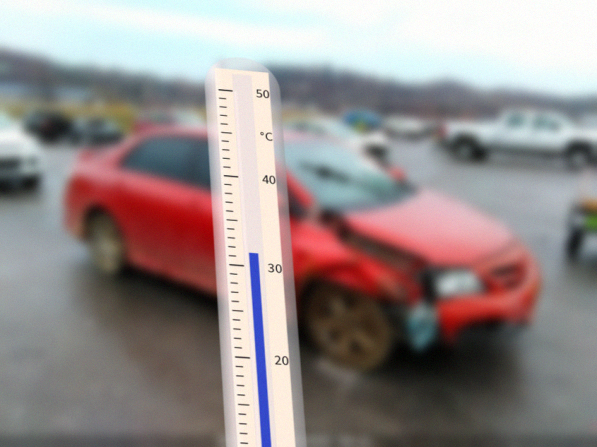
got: 31.5 °C
